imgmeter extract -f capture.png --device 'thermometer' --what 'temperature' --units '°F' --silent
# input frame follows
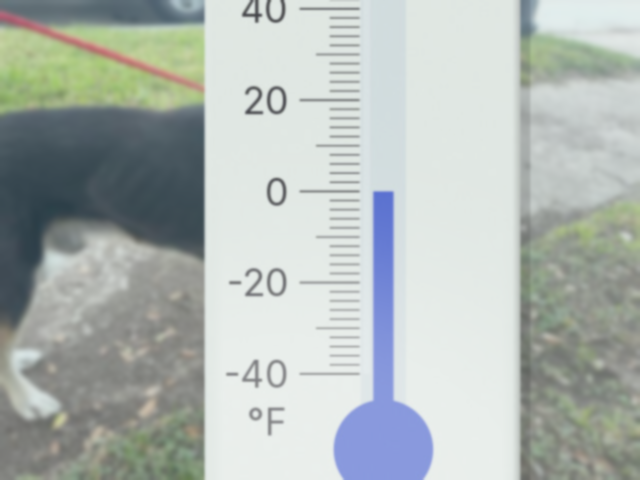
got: 0 °F
